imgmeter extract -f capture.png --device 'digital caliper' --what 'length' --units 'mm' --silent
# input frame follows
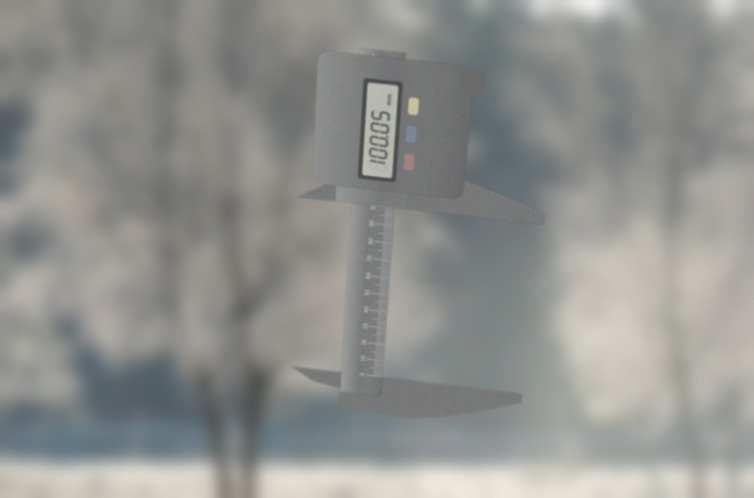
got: 100.05 mm
